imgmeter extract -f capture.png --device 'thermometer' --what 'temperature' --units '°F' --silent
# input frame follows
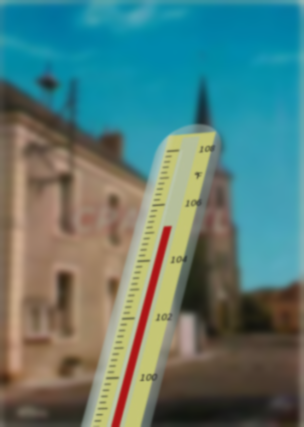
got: 105.2 °F
